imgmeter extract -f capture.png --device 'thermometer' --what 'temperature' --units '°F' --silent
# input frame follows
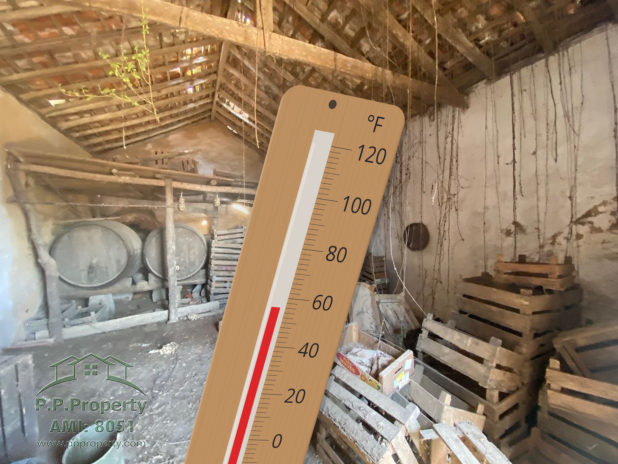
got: 56 °F
